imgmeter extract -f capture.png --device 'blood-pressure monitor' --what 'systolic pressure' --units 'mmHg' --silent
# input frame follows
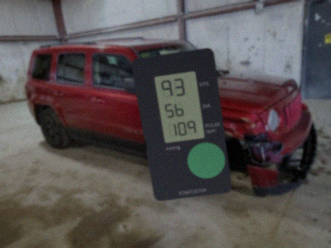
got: 93 mmHg
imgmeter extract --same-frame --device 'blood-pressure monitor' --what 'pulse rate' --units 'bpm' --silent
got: 109 bpm
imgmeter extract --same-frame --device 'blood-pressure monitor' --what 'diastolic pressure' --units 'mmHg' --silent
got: 56 mmHg
